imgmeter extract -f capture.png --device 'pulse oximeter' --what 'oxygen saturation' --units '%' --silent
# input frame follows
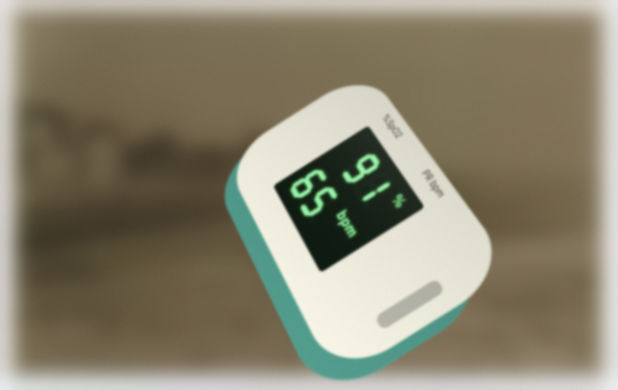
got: 91 %
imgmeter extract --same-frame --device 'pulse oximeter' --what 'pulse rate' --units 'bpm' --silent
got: 65 bpm
